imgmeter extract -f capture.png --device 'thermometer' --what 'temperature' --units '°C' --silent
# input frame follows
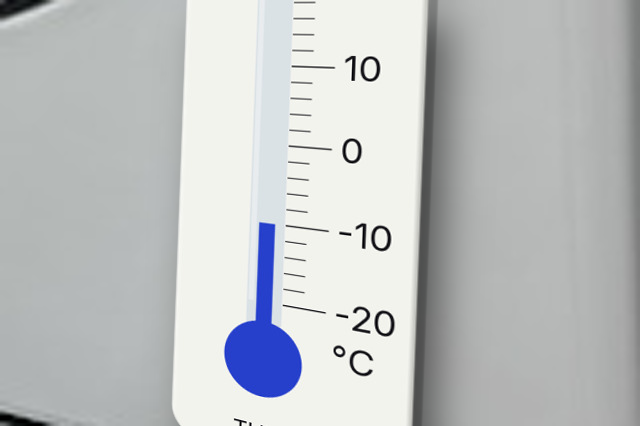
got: -10 °C
